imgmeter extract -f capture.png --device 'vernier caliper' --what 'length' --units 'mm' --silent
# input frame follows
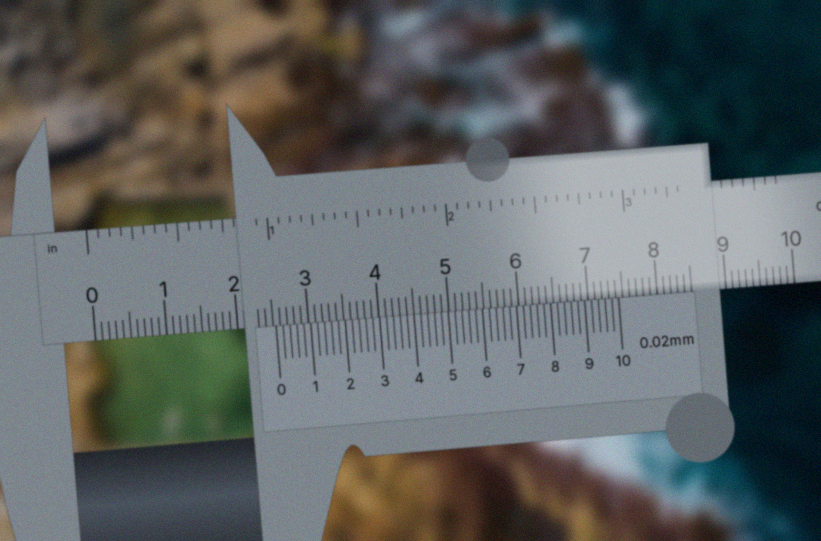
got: 25.4 mm
